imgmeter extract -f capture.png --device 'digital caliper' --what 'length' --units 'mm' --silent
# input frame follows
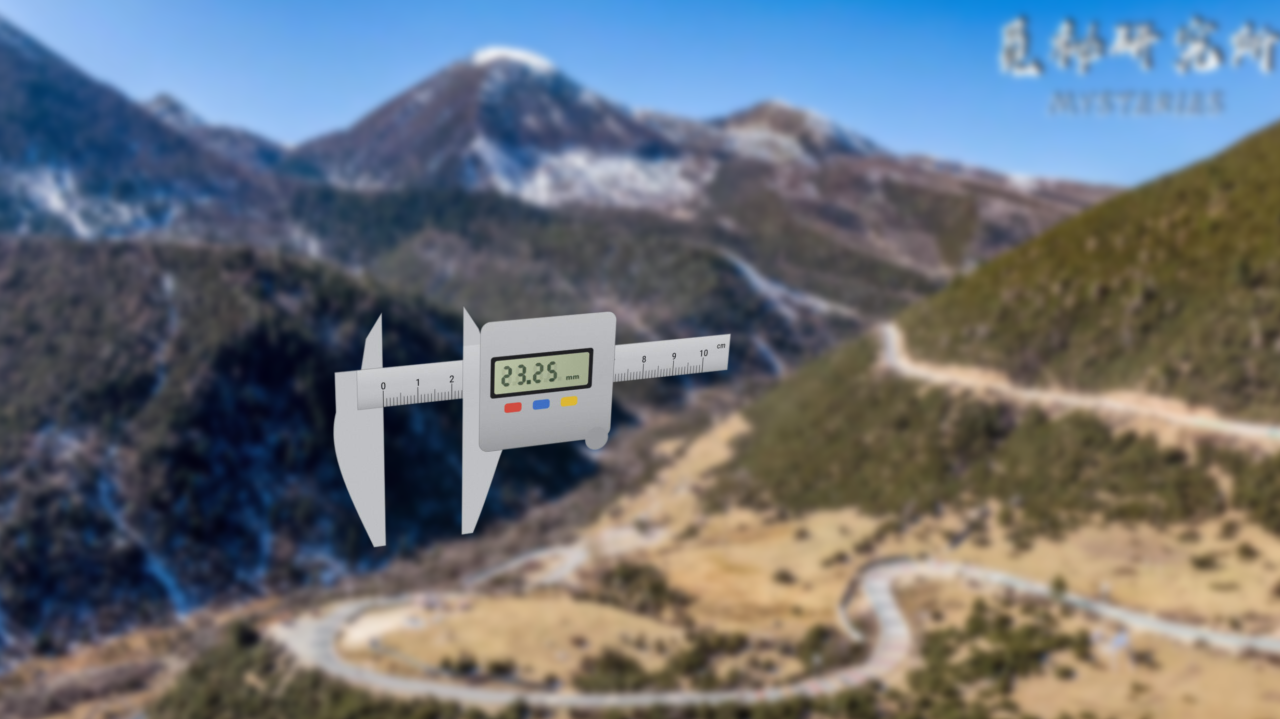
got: 23.25 mm
